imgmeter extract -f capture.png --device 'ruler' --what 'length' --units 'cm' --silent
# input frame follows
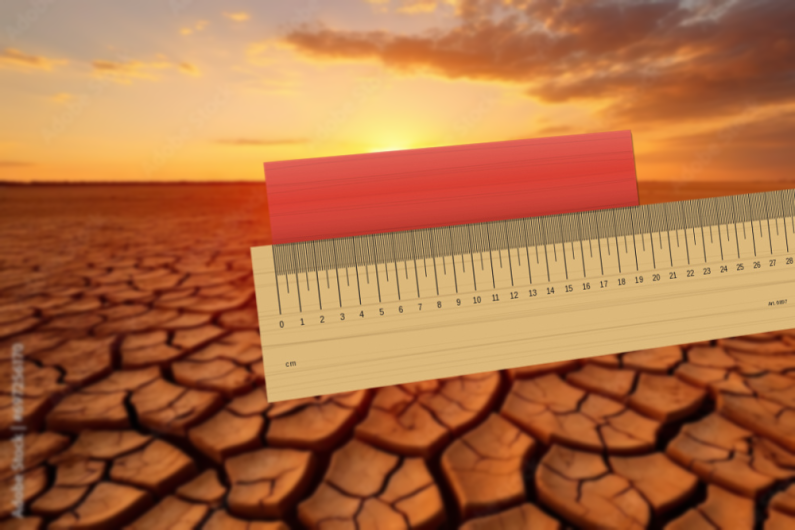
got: 19.5 cm
